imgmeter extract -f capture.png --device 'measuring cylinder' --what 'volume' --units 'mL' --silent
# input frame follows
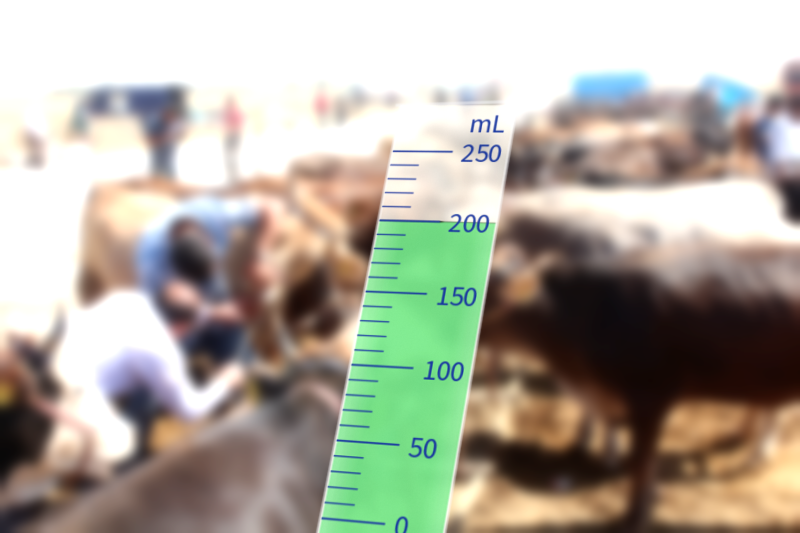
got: 200 mL
